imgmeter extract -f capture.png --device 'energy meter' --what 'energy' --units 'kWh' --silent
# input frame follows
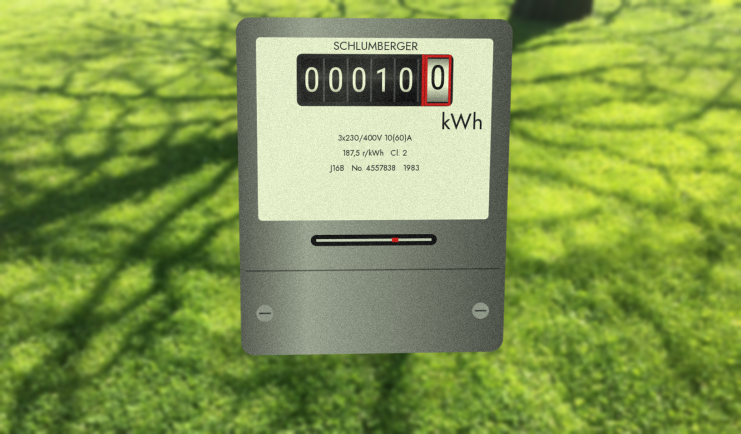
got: 10.0 kWh
